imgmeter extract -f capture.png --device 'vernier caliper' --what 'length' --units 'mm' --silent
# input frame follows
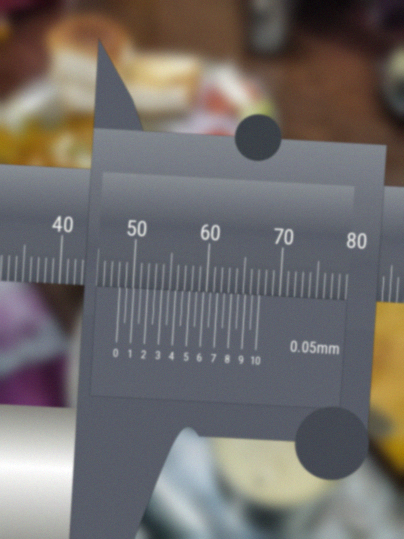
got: 48.2 mm
